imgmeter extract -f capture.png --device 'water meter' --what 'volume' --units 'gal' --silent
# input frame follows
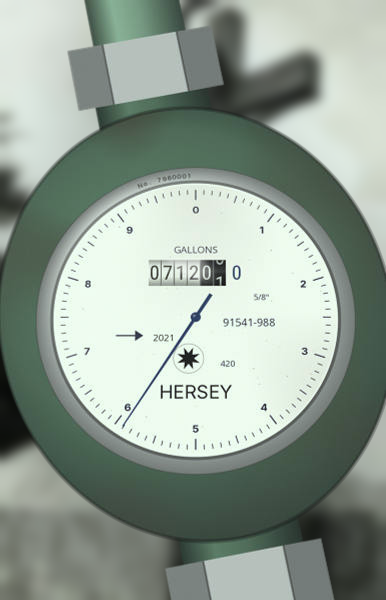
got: 712005.9 gal
